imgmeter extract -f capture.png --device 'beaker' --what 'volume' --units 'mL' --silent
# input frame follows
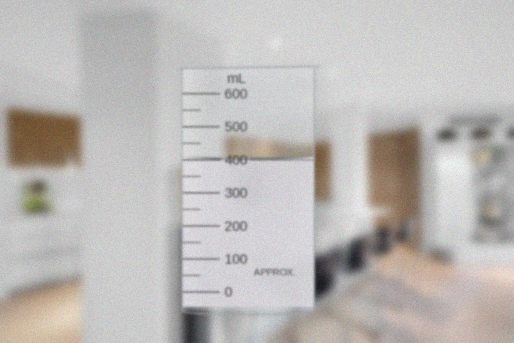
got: 400 mL
